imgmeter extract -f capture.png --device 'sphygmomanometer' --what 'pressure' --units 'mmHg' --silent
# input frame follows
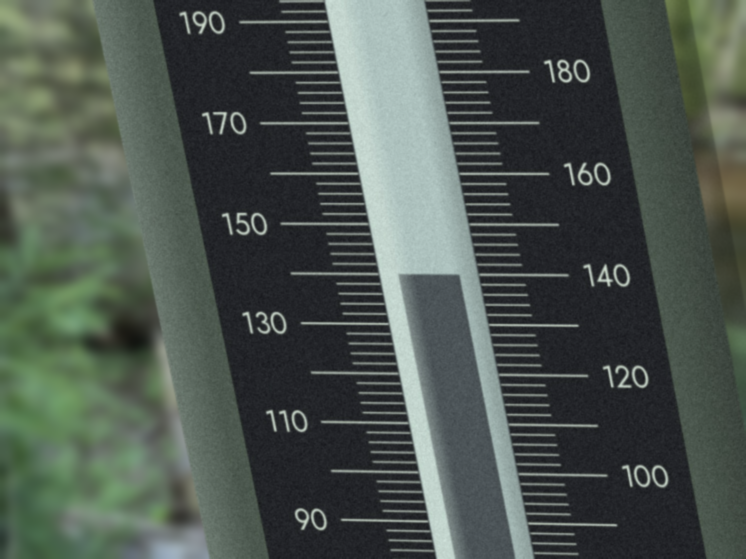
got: 140 mmHg
